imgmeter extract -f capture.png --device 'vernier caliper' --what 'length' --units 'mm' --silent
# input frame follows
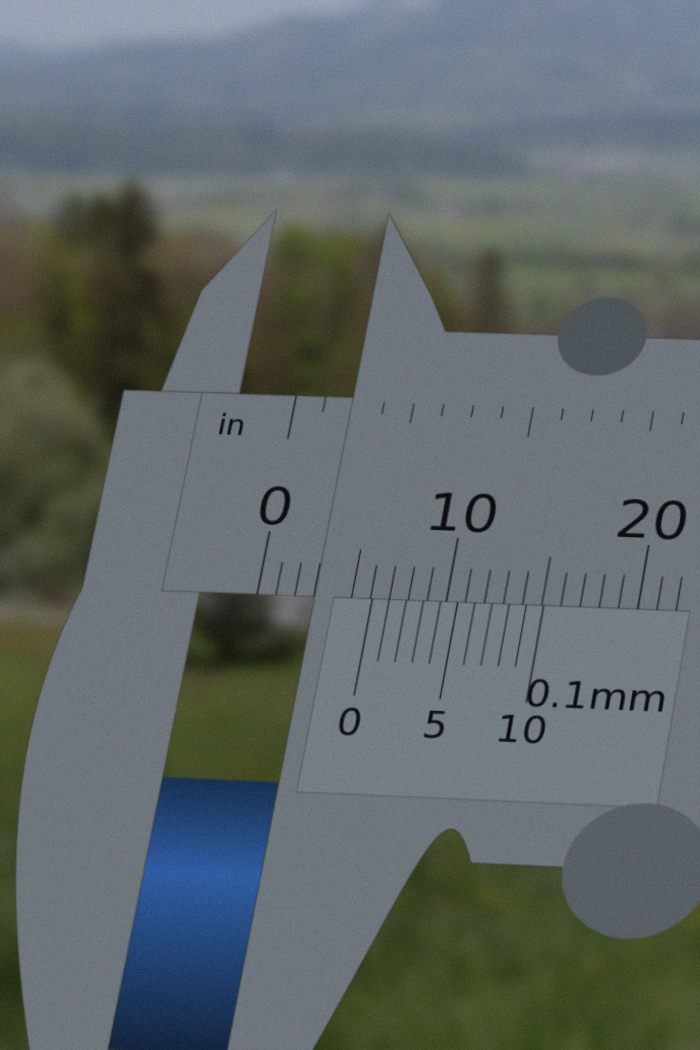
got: 6.1 mm
